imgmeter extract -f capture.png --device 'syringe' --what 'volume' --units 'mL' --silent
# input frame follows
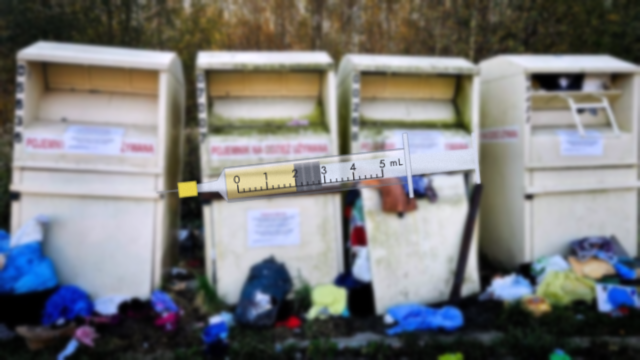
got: 2 mL
